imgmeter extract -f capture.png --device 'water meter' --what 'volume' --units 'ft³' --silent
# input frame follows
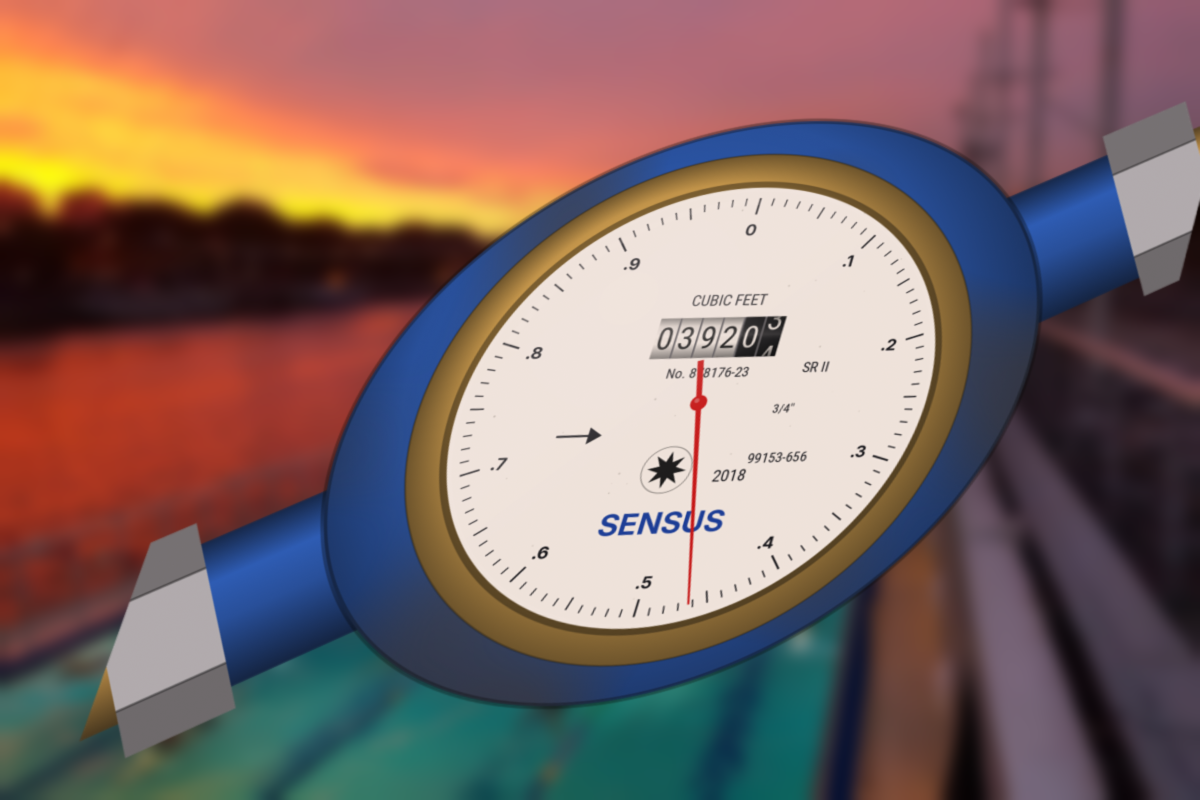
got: 39203.46 ft³
